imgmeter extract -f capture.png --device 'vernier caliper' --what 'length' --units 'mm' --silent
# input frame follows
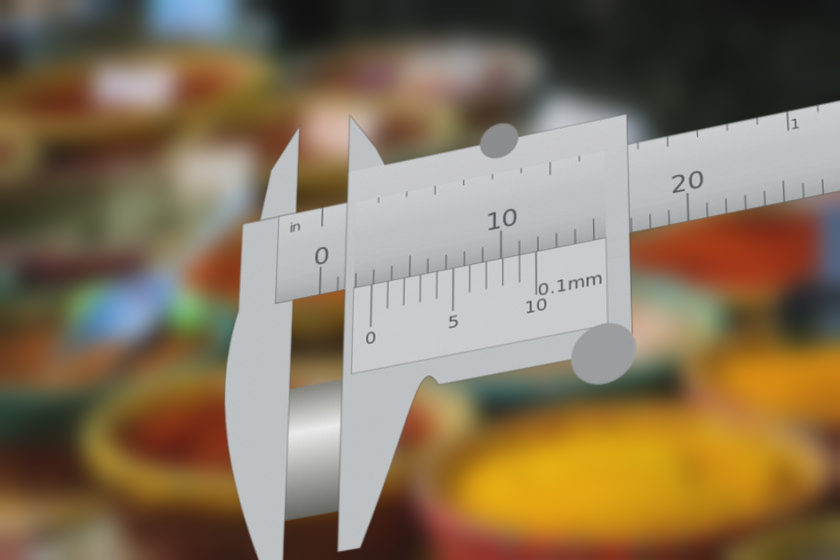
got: 2.9 mm
